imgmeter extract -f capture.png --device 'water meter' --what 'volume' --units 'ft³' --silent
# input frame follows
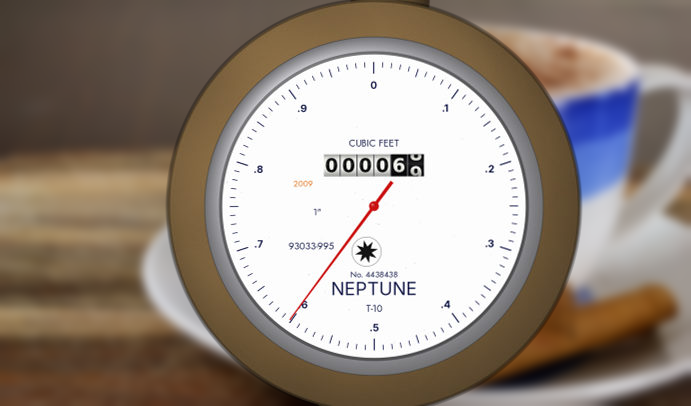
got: 68.60 ft³
